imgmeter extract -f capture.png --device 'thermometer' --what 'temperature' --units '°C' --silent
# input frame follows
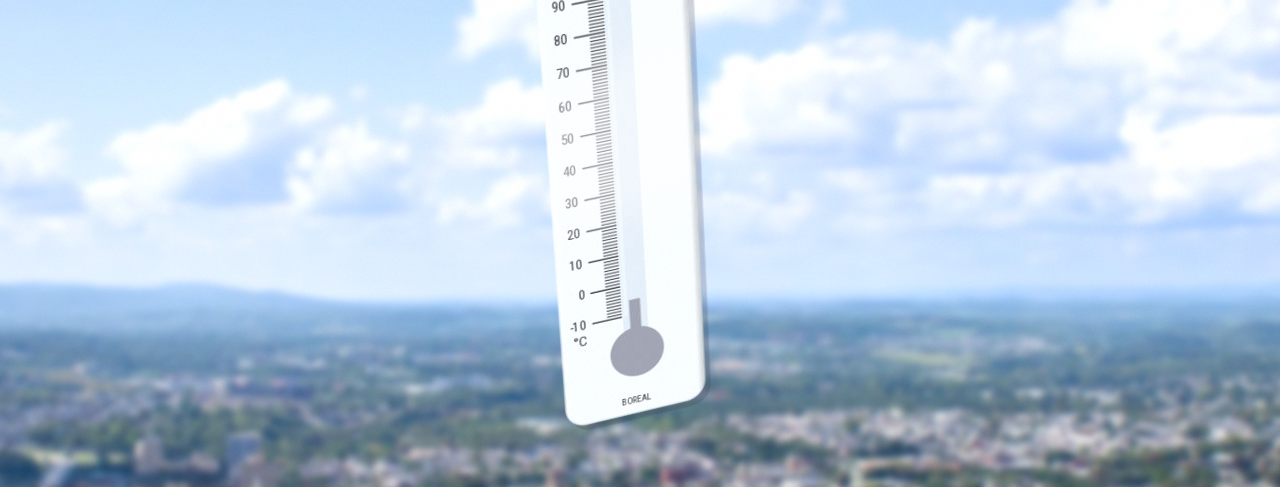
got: -5 °C
